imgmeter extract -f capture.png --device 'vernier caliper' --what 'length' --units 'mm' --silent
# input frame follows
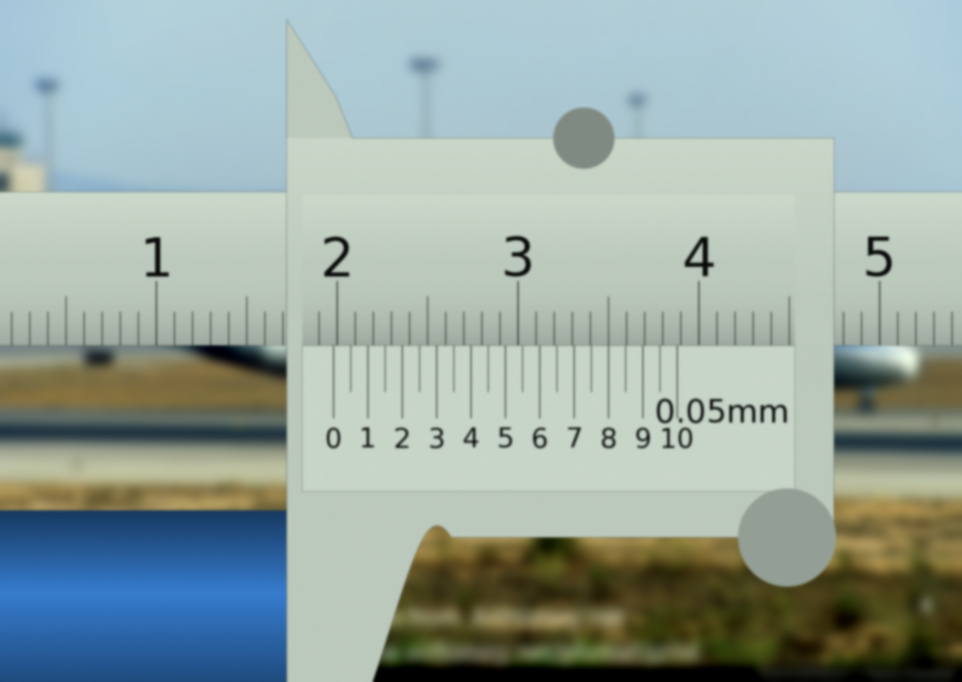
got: 19.8 mm
